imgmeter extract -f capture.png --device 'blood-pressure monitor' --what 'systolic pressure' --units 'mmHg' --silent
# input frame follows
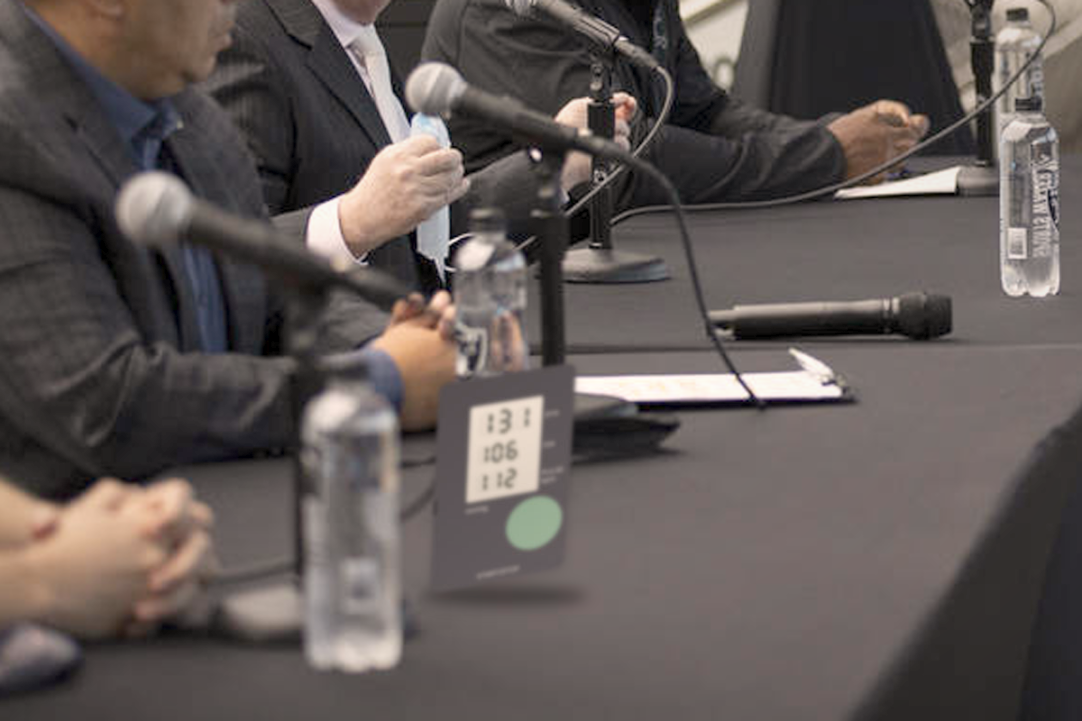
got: 131 mmHg
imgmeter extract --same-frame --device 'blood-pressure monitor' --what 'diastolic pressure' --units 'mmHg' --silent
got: 106 mmHg
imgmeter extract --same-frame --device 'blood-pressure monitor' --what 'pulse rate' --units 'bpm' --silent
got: 112 bpm
